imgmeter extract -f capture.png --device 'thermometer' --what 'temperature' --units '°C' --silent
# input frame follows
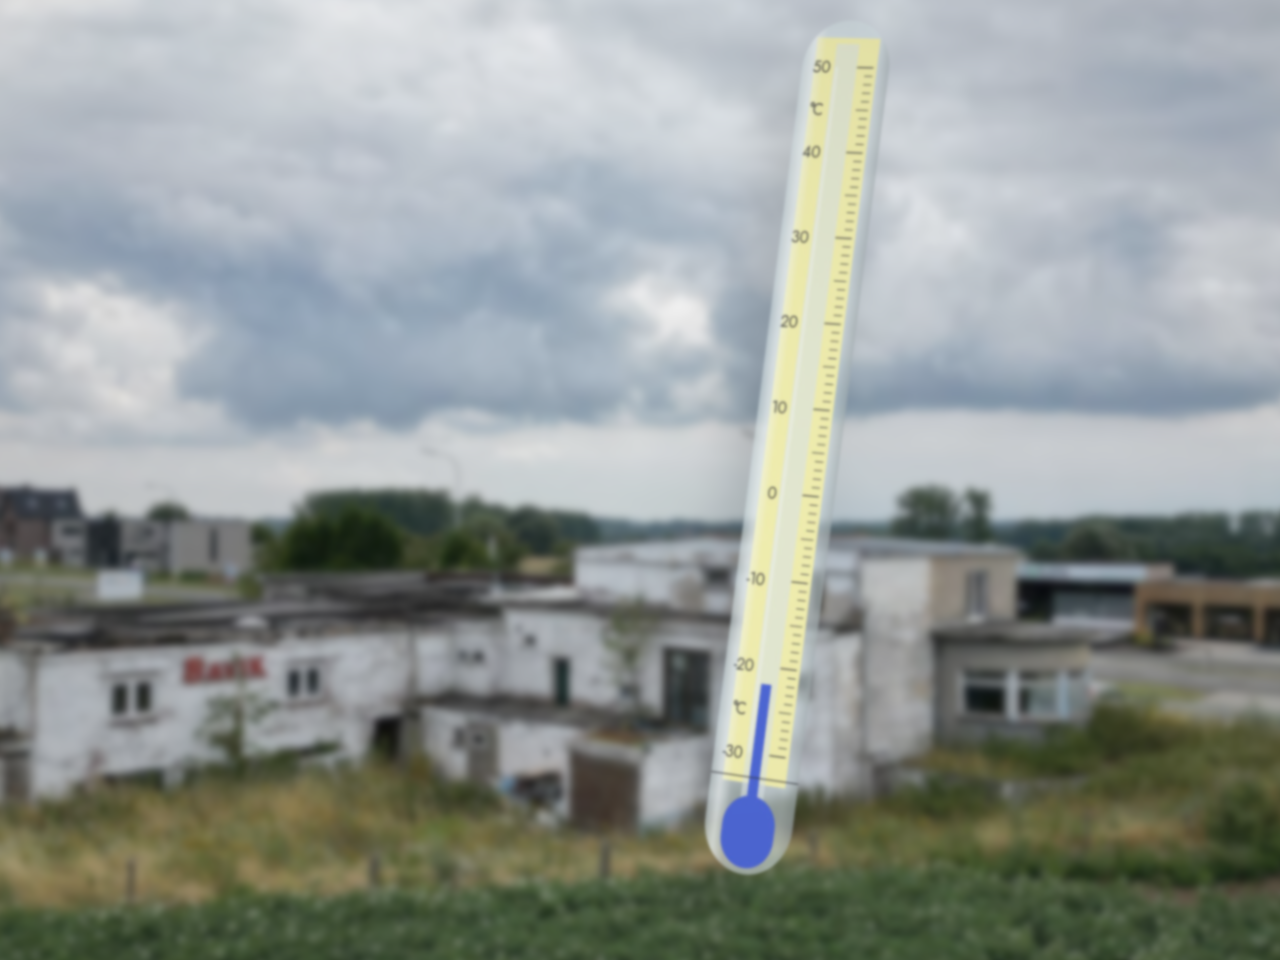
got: -22 °C
